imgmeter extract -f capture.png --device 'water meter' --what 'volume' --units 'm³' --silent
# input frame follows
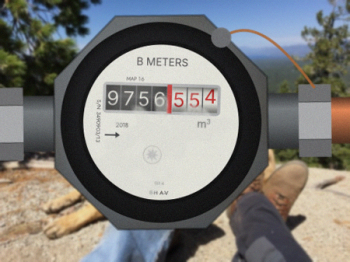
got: 9756.554 m³
